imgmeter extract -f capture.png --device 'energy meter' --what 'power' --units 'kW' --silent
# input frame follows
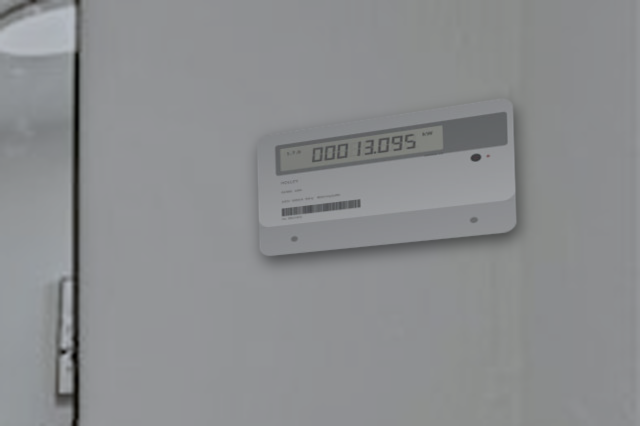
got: 13.095 kW
